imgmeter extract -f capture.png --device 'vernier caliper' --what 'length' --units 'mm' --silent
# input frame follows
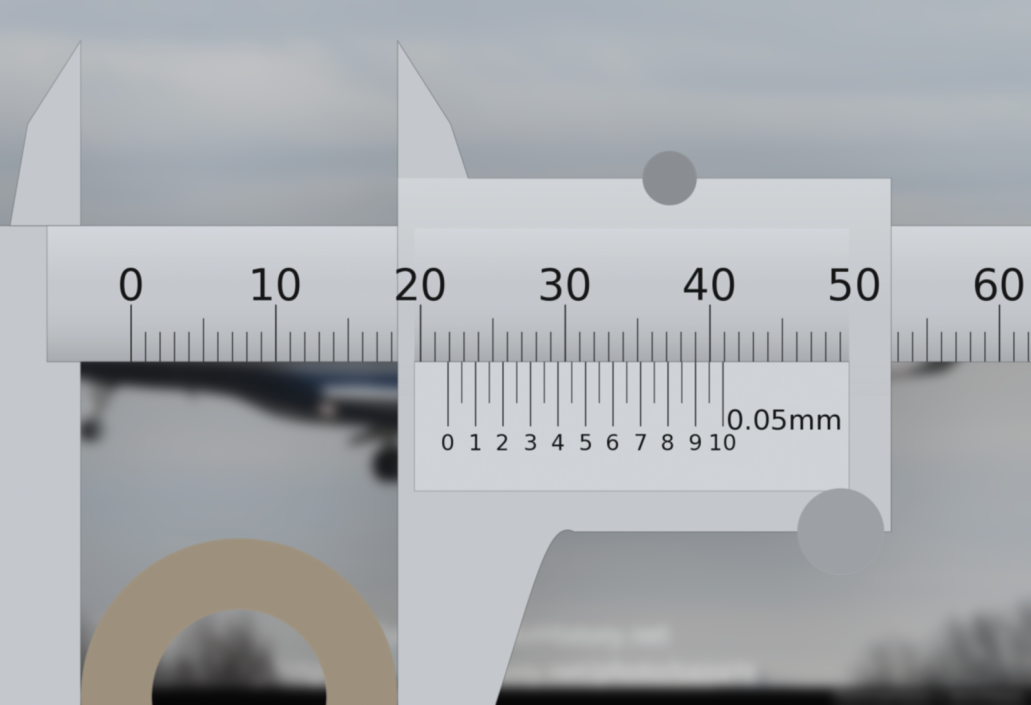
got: 21.9 mm
